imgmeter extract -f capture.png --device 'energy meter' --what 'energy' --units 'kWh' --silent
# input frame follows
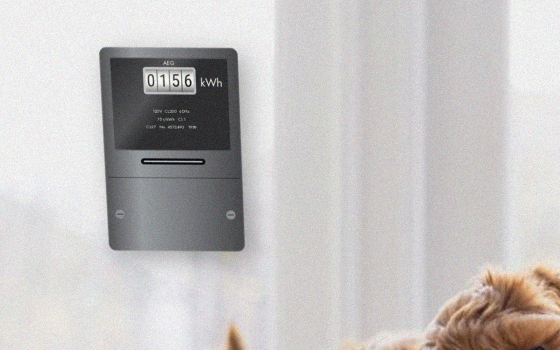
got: 156 kWh
